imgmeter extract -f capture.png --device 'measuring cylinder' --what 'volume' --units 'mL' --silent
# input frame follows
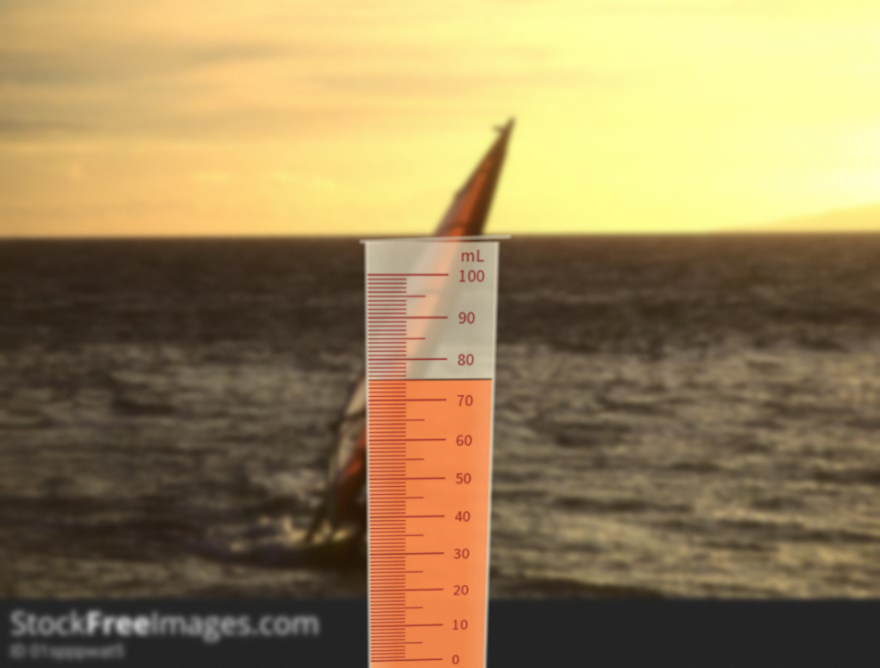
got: 75 mL
